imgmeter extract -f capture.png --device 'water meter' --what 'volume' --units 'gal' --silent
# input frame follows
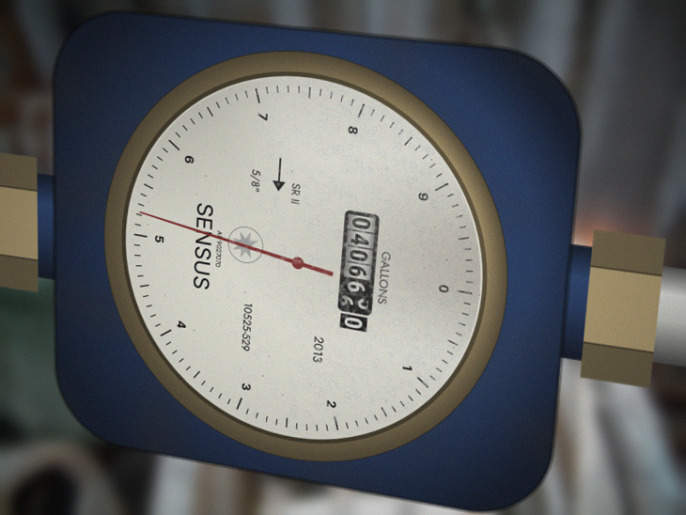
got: 406655.2 gal
